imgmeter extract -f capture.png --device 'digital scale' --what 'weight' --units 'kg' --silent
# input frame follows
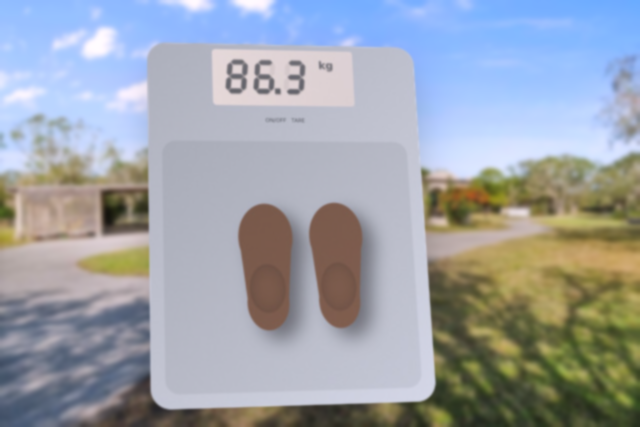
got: 86.3 kg
